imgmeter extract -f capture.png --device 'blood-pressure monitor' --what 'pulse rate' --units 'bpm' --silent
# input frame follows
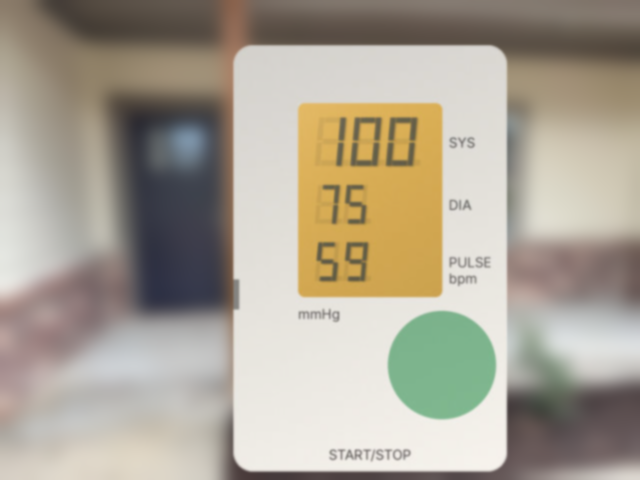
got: 59 bpm
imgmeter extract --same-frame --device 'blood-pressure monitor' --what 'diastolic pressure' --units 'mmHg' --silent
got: 75 mmHg
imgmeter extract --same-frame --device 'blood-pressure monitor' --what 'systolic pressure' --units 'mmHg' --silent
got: 100 mmHg
